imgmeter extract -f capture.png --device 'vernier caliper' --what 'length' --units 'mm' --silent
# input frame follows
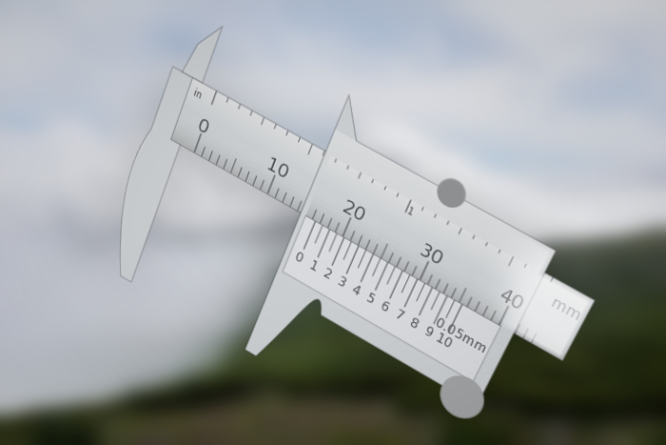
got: 16.4 mm
